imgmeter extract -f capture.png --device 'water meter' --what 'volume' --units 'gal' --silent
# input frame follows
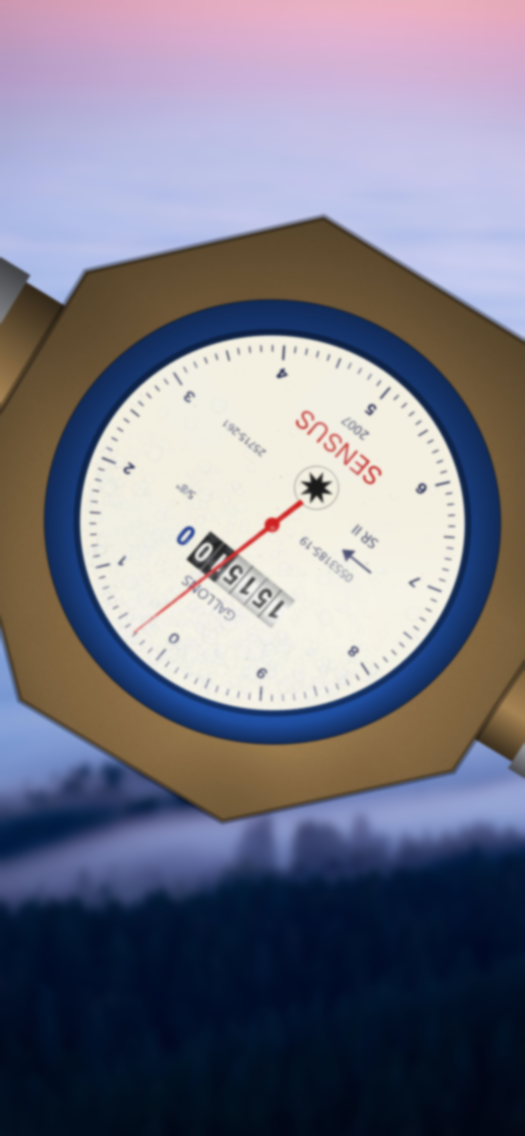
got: 1515100.3 gal
